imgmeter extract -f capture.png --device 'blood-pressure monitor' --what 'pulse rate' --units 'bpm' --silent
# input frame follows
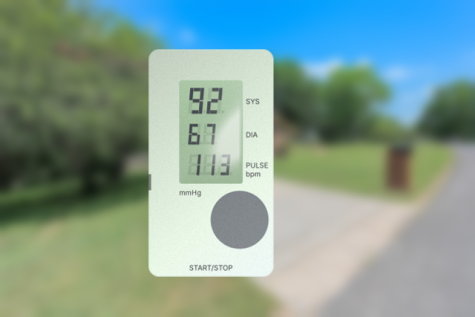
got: 113 bpm
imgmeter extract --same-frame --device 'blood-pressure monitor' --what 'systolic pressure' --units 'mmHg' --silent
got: 92 mmHg
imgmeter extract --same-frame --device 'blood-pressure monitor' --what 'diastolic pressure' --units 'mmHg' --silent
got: 67 mmHg
